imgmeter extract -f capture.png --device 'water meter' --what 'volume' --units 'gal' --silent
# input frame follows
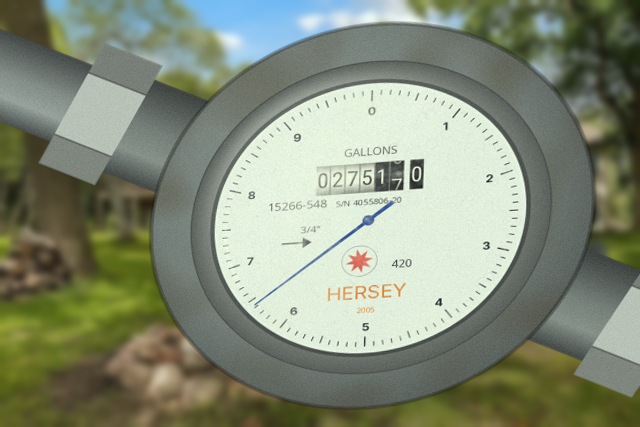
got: 275166.4 gal
